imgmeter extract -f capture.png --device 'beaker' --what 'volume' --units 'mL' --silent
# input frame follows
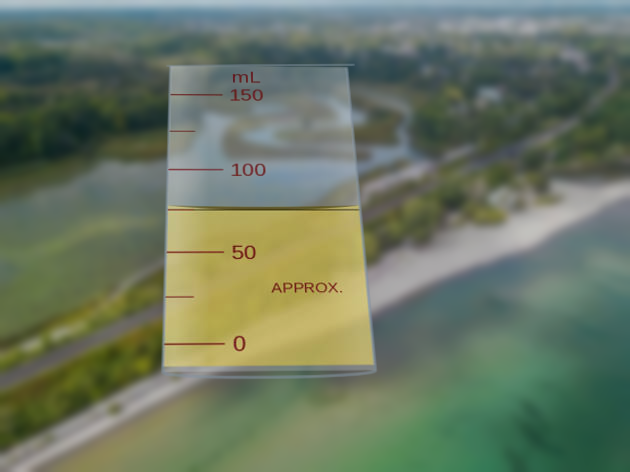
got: 75 mL
